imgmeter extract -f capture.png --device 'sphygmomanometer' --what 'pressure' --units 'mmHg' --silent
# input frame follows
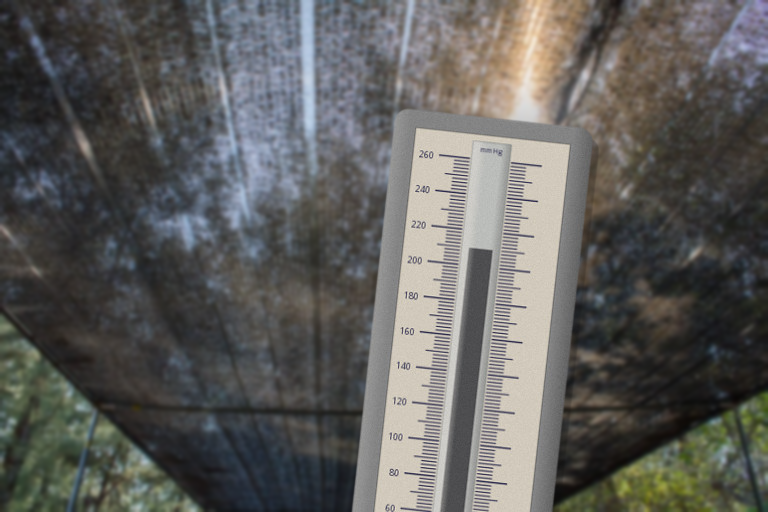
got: 210 mmHg
